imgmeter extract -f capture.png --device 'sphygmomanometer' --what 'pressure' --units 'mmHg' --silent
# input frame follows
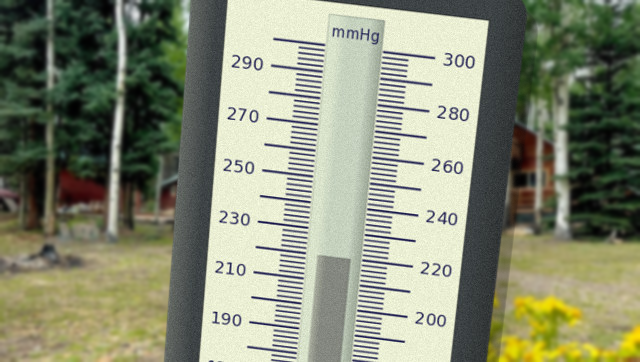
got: 220 mmHg
